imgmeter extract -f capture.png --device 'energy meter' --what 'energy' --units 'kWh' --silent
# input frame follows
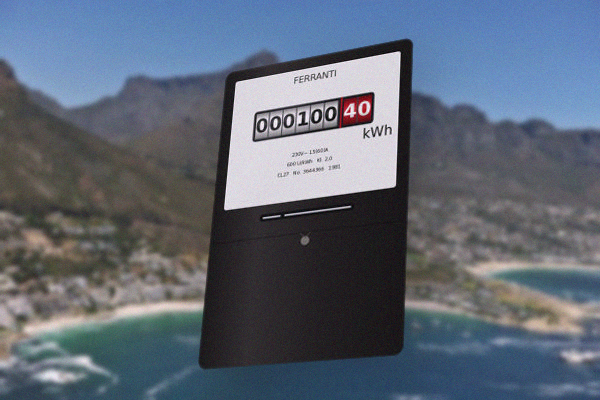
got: 100.40 kWh
